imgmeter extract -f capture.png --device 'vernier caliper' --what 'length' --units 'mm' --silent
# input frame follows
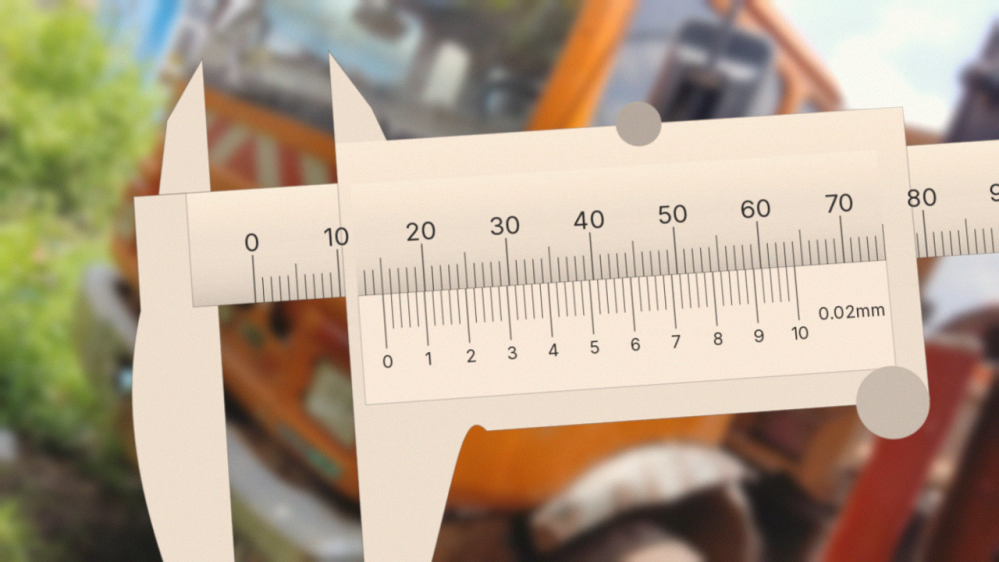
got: 15.0 mm
